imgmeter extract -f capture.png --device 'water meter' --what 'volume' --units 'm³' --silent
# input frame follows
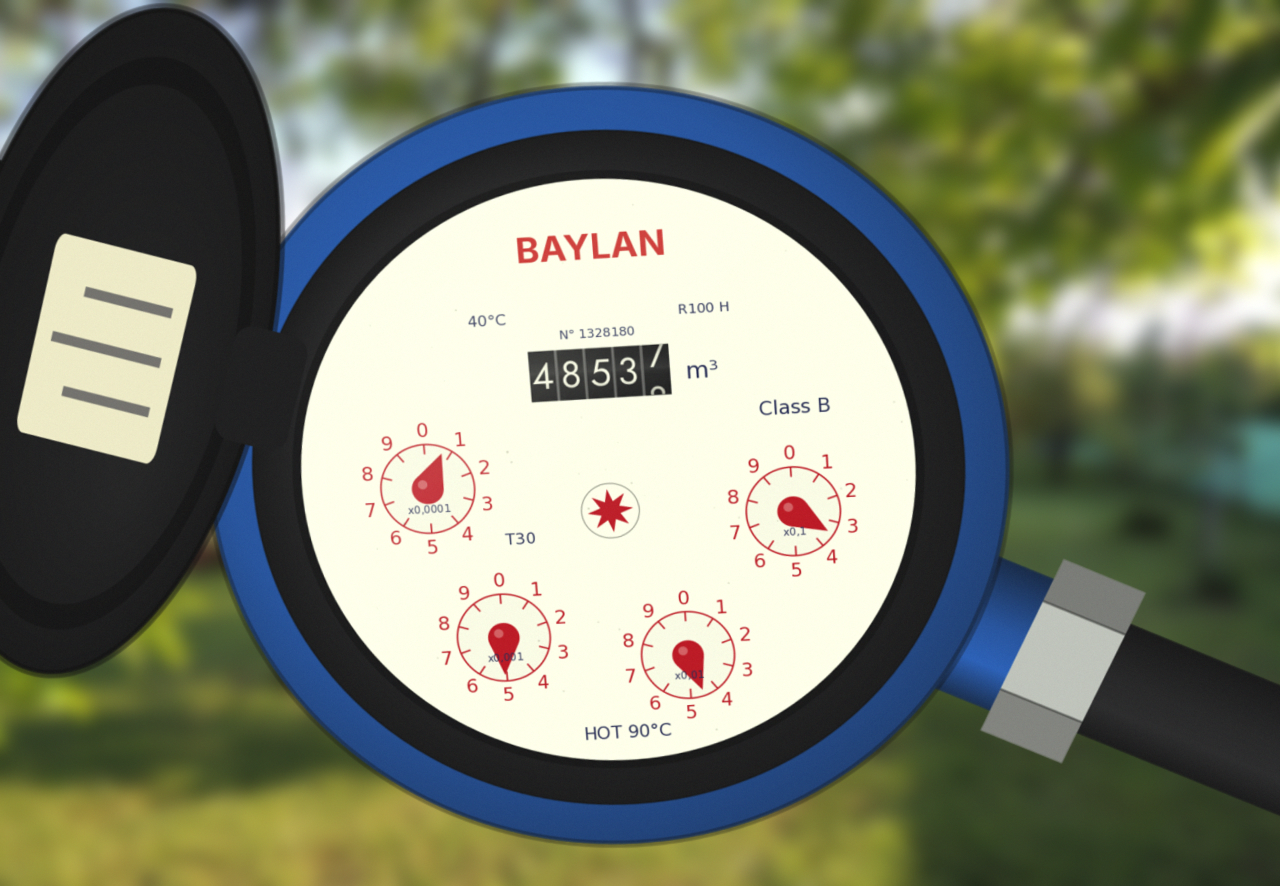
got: 48537.3450 m³
